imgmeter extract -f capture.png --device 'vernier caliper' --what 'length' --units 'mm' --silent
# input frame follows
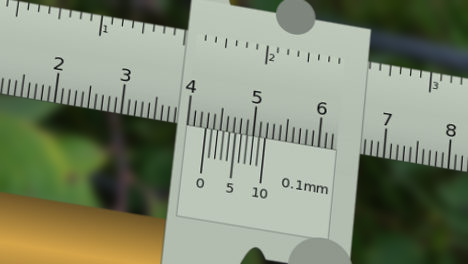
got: 42.8 mm
